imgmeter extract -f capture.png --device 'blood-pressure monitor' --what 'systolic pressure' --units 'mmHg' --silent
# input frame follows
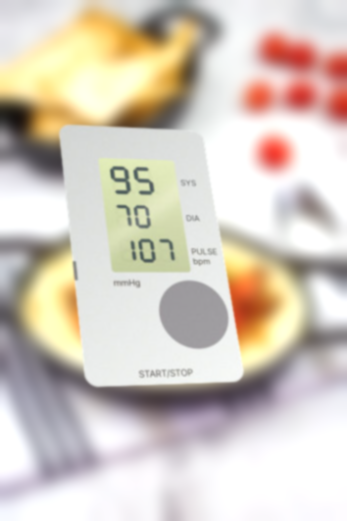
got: 95 mmHg
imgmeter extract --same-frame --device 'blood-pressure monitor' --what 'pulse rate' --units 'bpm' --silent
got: 107 bpm
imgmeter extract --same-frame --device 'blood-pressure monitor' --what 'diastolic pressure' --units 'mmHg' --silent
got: 70 mmHg
